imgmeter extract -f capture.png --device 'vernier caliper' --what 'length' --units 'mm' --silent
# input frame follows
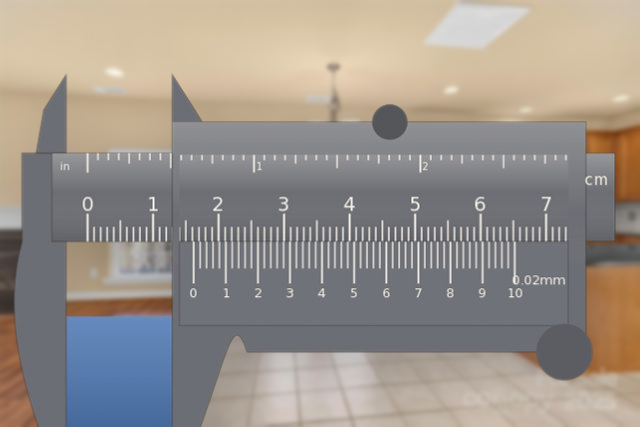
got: 16.2 mm
